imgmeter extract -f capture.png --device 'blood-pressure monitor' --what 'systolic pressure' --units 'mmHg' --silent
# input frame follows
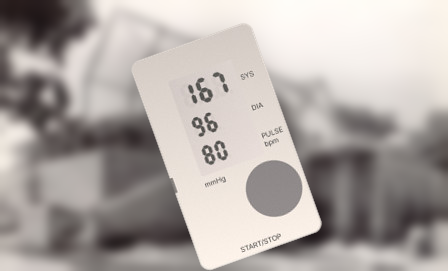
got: 167 mmHg
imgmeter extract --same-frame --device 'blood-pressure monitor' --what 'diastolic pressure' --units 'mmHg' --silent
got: 96 mmHg
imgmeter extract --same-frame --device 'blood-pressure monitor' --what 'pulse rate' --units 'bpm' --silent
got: 80 bpm
